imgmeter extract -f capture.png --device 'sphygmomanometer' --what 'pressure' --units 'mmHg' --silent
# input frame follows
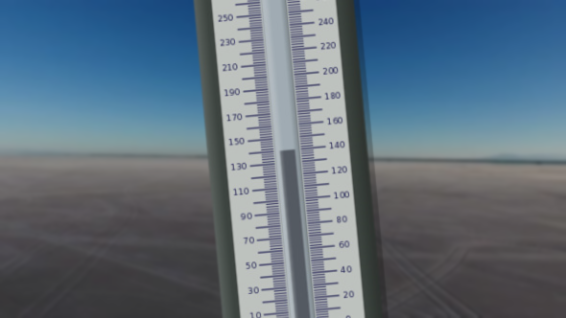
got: 140 mmHg
